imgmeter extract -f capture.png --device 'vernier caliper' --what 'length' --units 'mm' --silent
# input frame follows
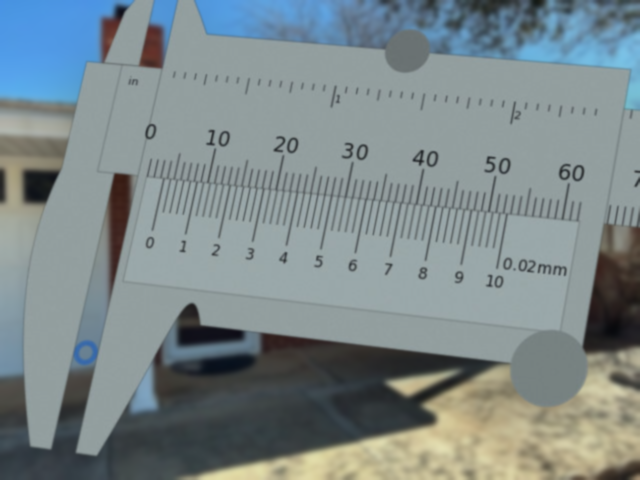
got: 3.5 mm
